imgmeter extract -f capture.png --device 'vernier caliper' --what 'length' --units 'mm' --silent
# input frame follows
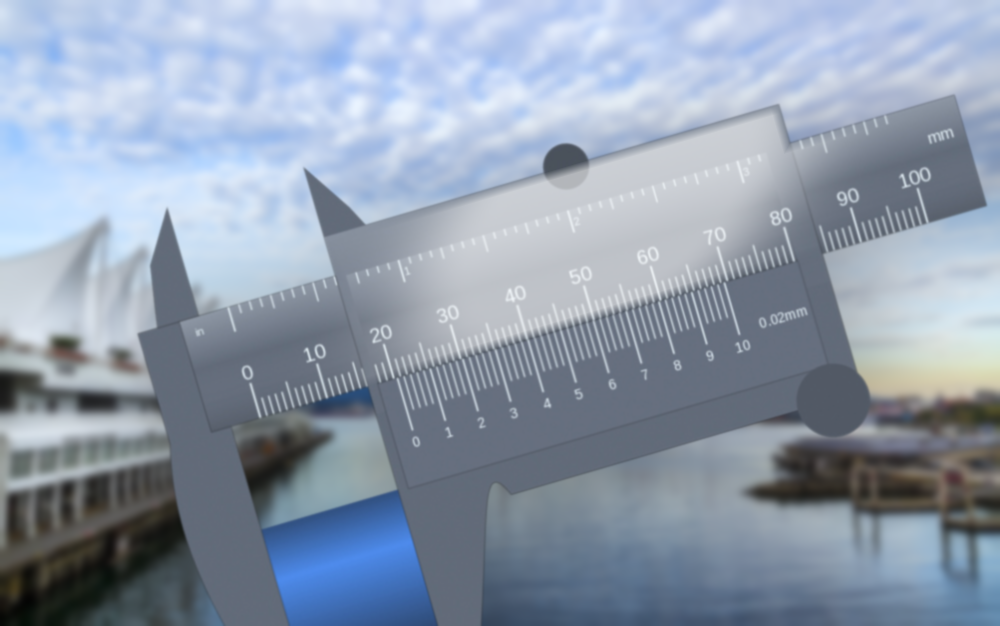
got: 20.5 mm
